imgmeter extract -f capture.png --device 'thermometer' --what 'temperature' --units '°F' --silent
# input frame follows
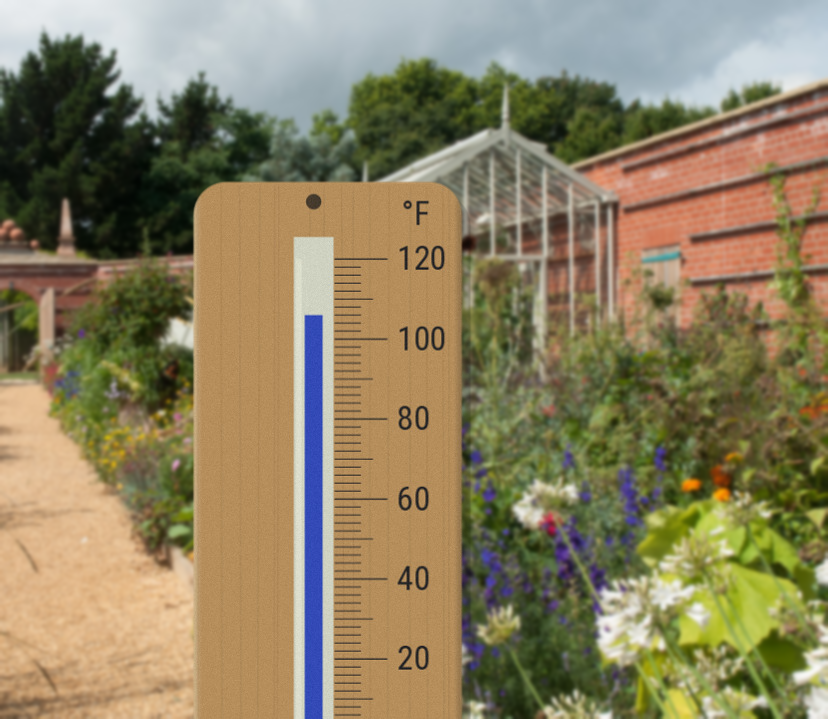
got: 106 °F
